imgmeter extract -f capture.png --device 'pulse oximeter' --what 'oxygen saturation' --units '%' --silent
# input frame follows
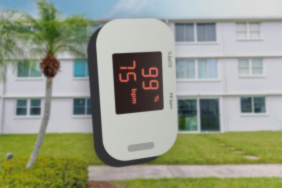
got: 99 %
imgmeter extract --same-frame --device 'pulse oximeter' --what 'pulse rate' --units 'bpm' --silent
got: 75 bpm
